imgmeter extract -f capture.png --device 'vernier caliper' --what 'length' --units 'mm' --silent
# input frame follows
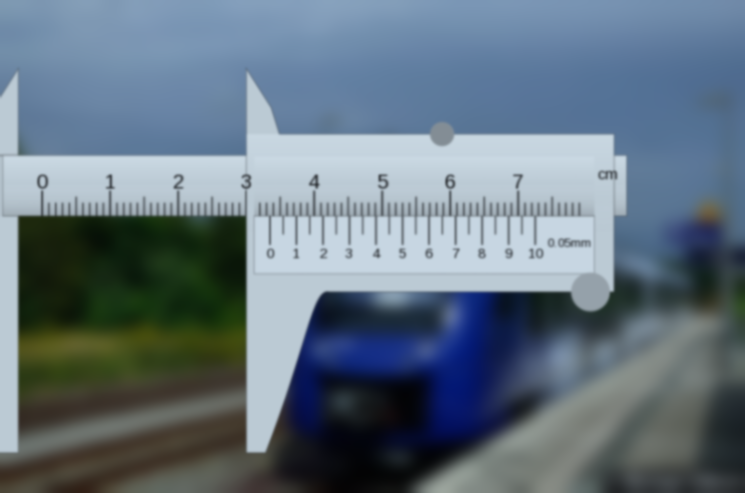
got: 33.5 mm
